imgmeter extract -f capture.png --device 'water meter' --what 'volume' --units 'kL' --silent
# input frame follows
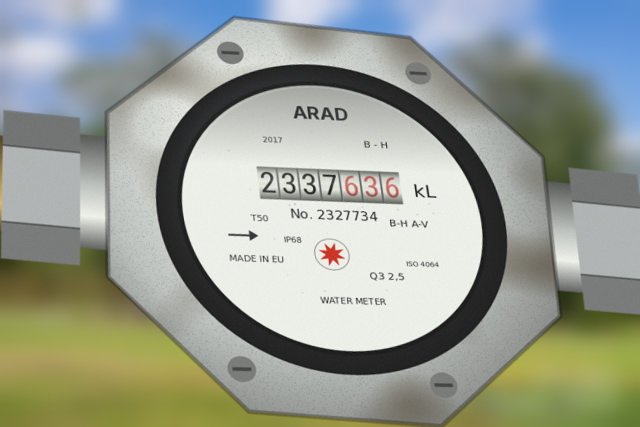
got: 2337.636 kL
